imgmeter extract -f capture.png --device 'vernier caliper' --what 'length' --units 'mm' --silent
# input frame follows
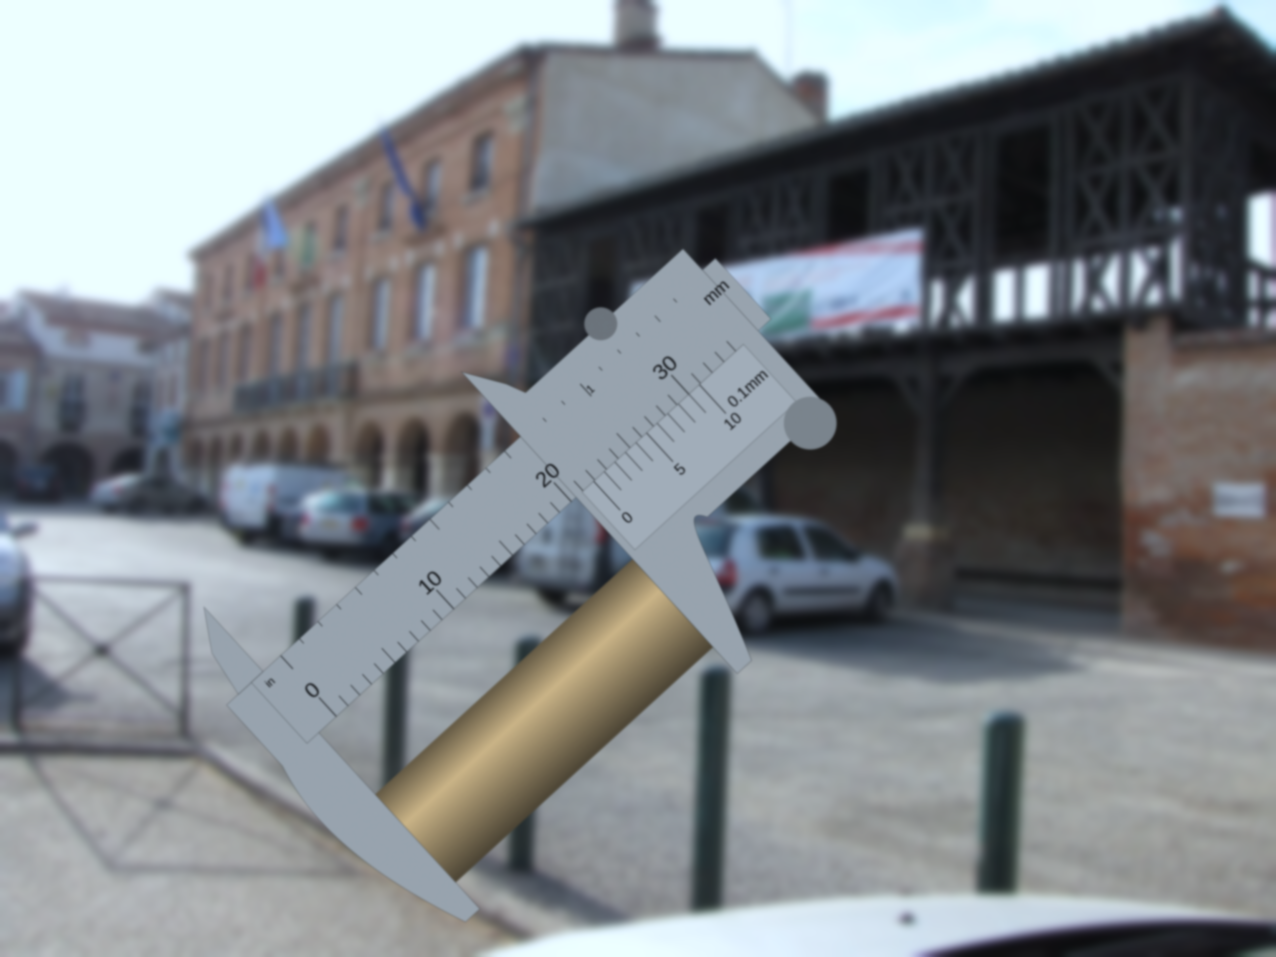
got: 21.9 mm
